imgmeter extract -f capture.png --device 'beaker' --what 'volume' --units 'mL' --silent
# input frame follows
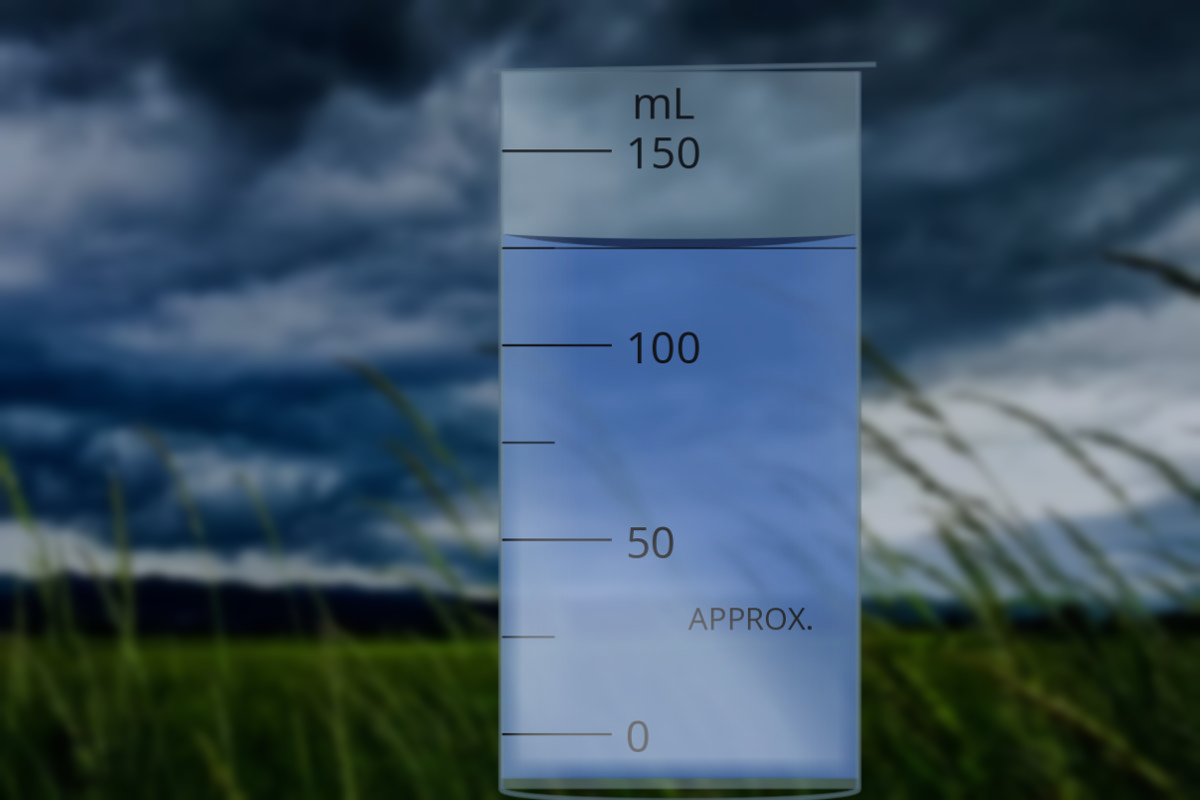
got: 125 mL
